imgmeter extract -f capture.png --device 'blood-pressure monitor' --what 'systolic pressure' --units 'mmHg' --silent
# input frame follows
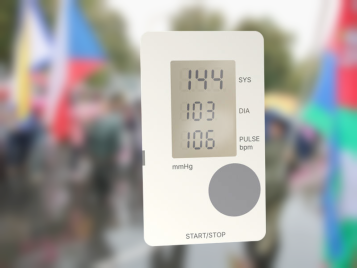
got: 144 mmHg
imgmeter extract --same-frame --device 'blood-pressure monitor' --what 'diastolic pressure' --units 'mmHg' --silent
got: 103 mmHg
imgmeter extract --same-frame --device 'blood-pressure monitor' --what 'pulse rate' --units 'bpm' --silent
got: 106 bpm
